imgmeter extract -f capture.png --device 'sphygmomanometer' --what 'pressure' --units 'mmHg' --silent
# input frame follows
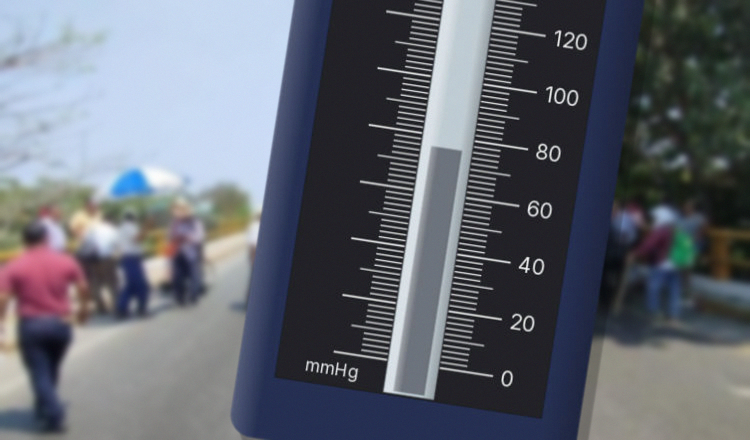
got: 76 mmHg
